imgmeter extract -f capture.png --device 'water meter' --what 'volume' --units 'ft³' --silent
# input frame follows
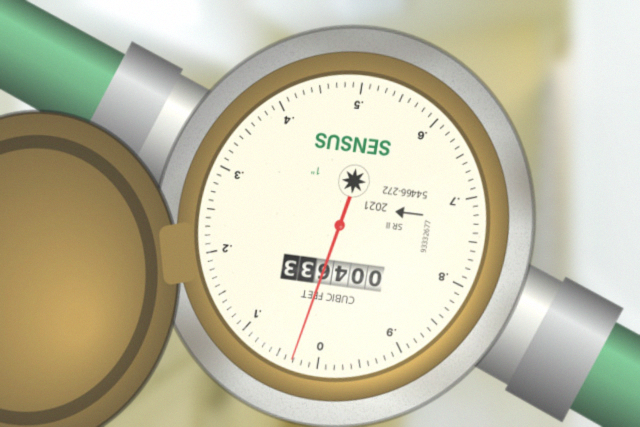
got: 4633.03 ft³
